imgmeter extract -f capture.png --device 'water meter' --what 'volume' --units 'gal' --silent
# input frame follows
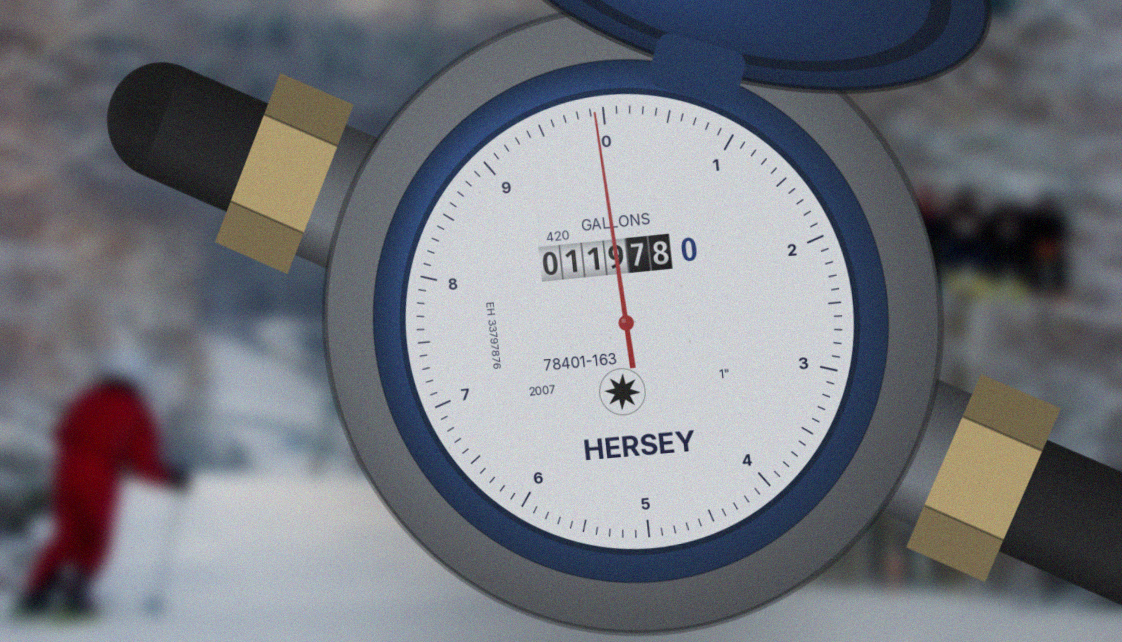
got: 119779.9 gal
